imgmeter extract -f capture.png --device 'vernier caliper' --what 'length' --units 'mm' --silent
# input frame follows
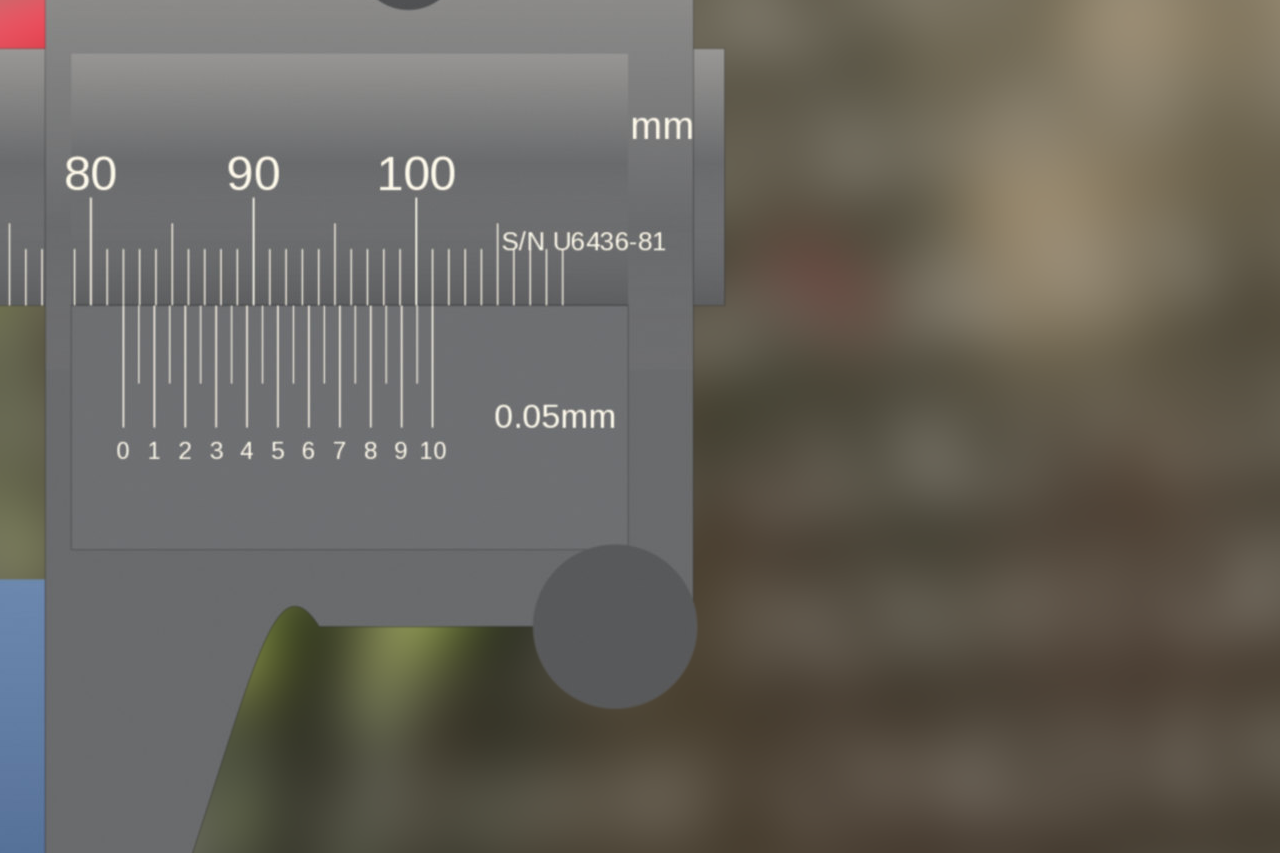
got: 82.0 mm
